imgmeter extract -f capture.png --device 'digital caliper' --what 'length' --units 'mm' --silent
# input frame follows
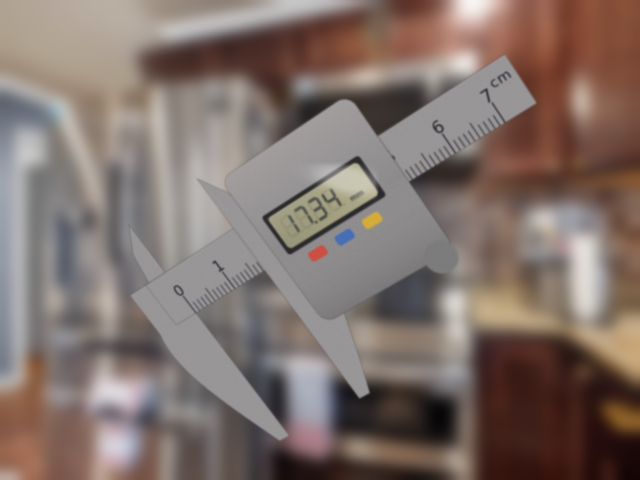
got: 17.34 mm
